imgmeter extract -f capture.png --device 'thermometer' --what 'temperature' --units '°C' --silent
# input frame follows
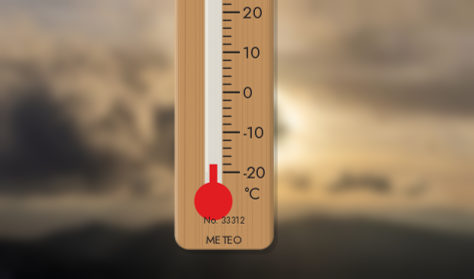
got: -18 °C
